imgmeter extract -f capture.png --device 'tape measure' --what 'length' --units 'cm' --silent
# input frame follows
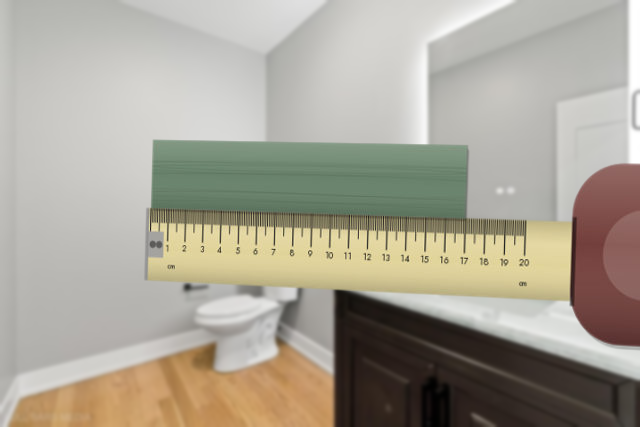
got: 17 cm
